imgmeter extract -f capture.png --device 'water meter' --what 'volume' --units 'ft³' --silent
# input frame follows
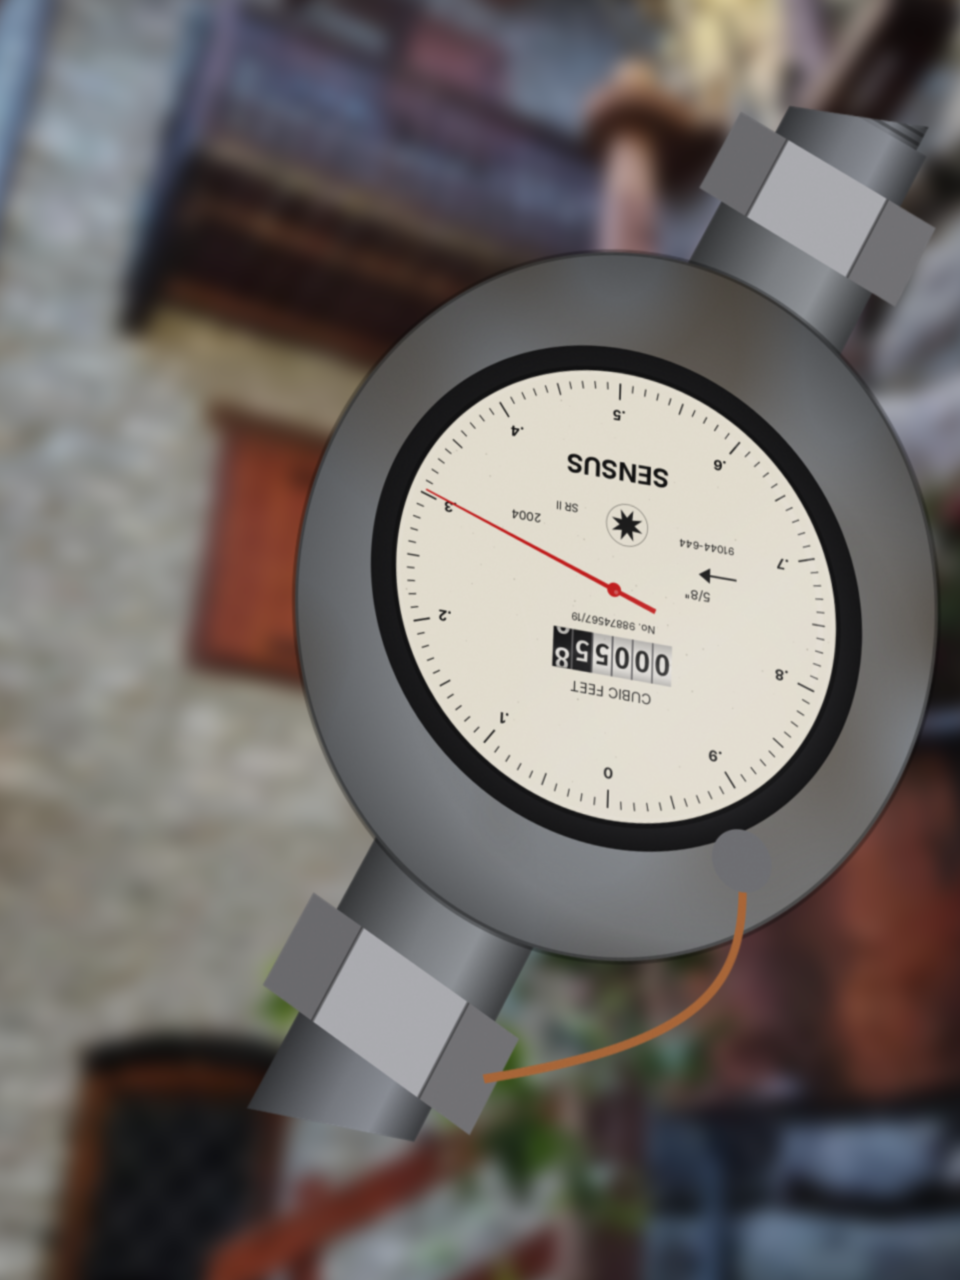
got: 558.30 ft³
